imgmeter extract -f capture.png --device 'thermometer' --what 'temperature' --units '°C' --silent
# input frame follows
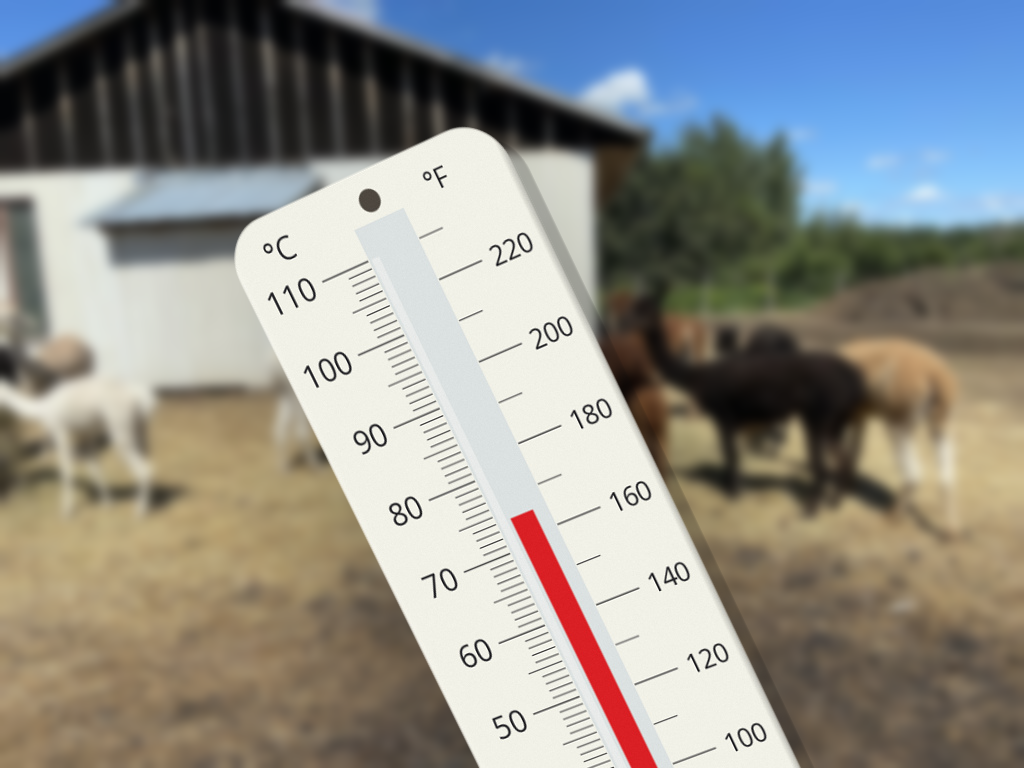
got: 74 °C
